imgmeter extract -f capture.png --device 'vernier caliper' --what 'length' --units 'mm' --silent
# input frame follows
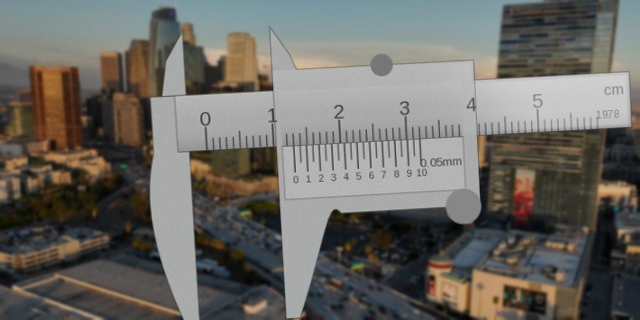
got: 13.0 mm
